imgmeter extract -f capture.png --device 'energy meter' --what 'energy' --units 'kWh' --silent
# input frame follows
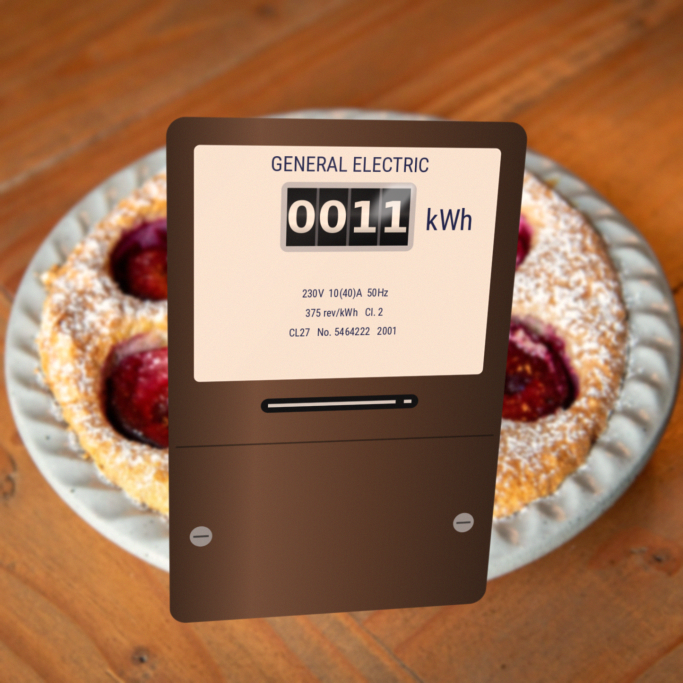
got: 11 kWh
